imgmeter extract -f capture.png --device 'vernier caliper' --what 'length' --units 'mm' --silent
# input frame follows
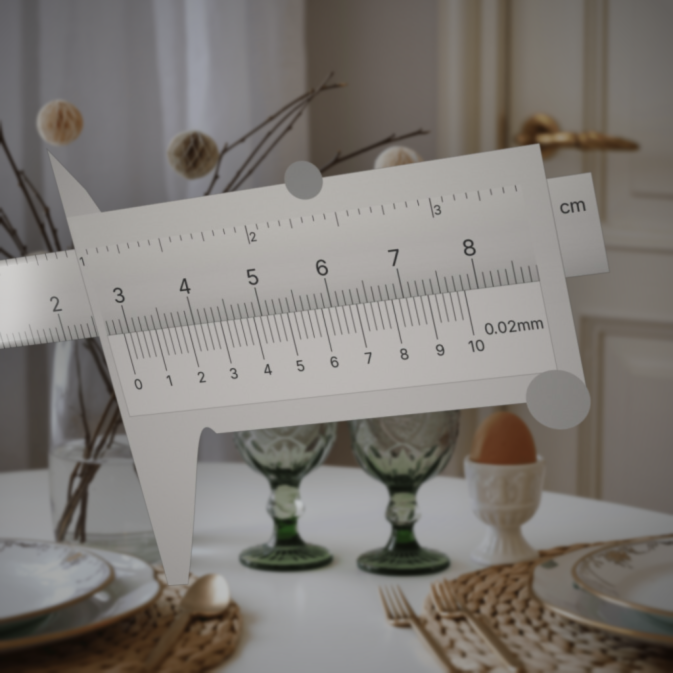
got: 29.2 mm
